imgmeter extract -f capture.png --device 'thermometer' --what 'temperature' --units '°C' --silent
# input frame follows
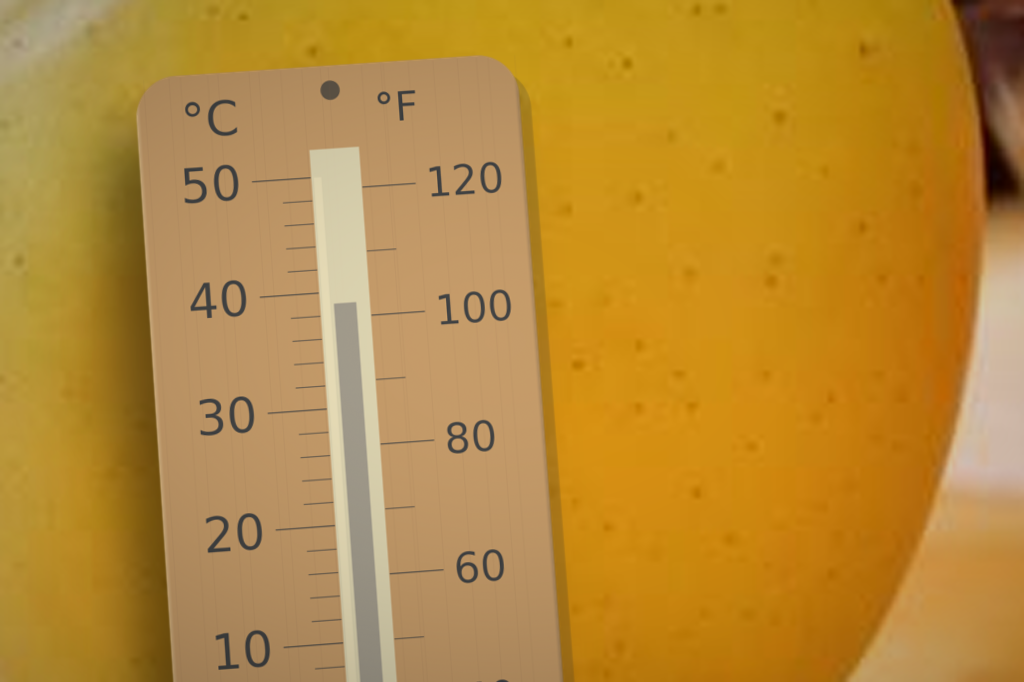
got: 39 °C
